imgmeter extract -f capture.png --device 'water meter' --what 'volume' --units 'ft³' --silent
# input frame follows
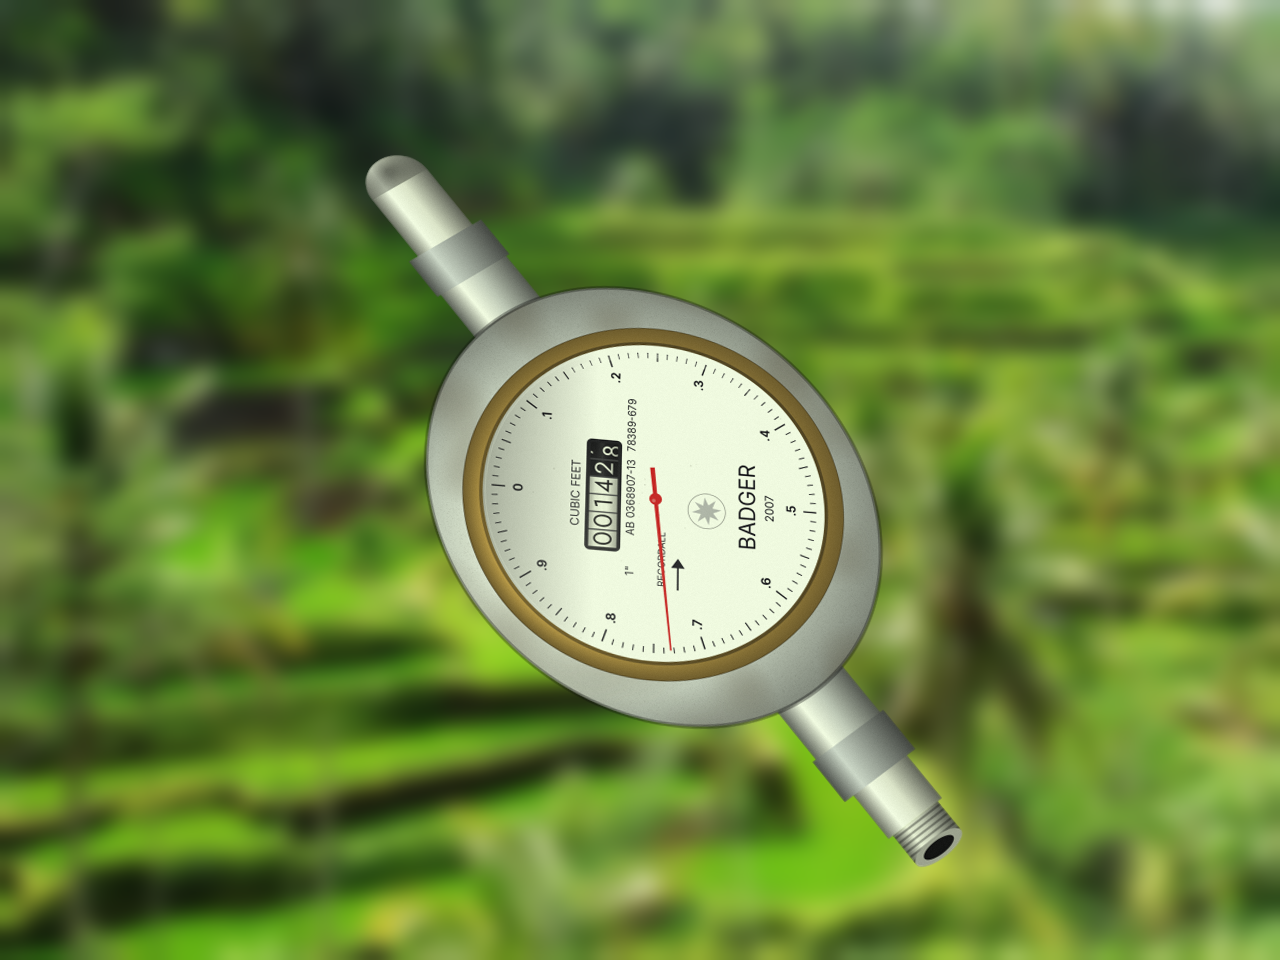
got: 1427.73 ft³
